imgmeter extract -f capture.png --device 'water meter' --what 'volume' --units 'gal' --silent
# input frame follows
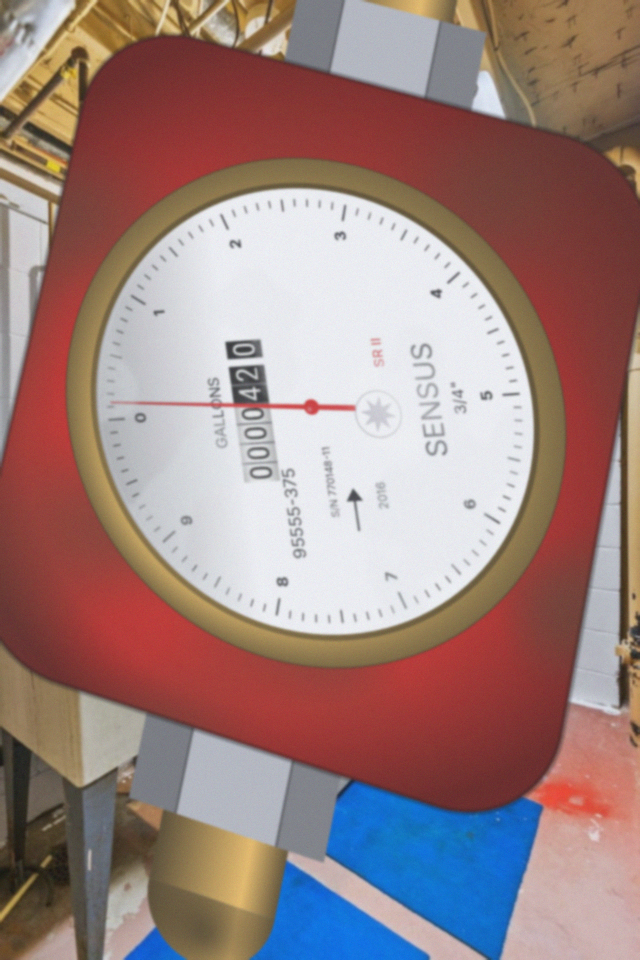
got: 420.1 gal
